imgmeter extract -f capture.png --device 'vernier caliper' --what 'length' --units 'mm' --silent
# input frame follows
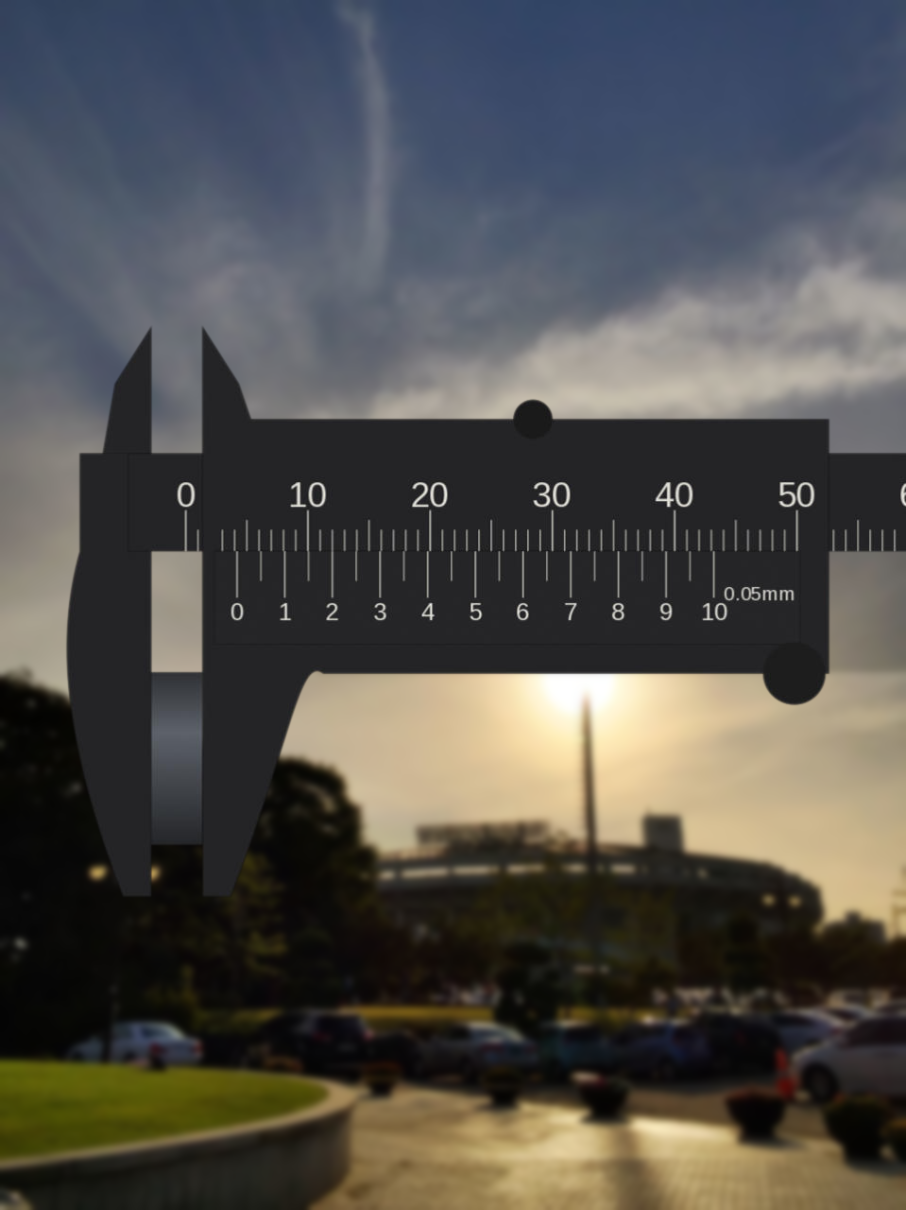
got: 4.2 mm
